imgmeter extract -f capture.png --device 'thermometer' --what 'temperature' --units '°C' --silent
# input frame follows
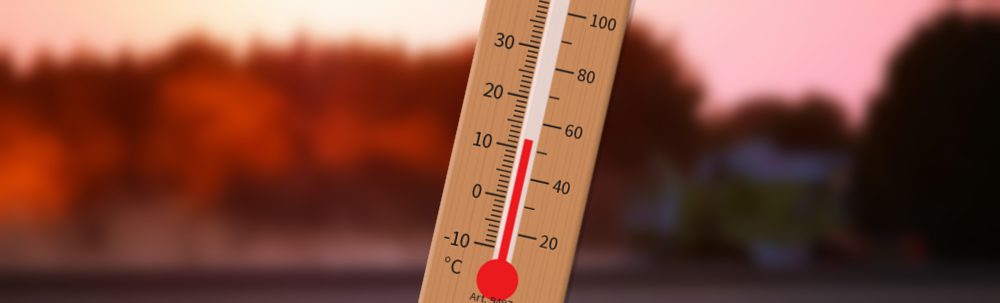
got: 12 °C
